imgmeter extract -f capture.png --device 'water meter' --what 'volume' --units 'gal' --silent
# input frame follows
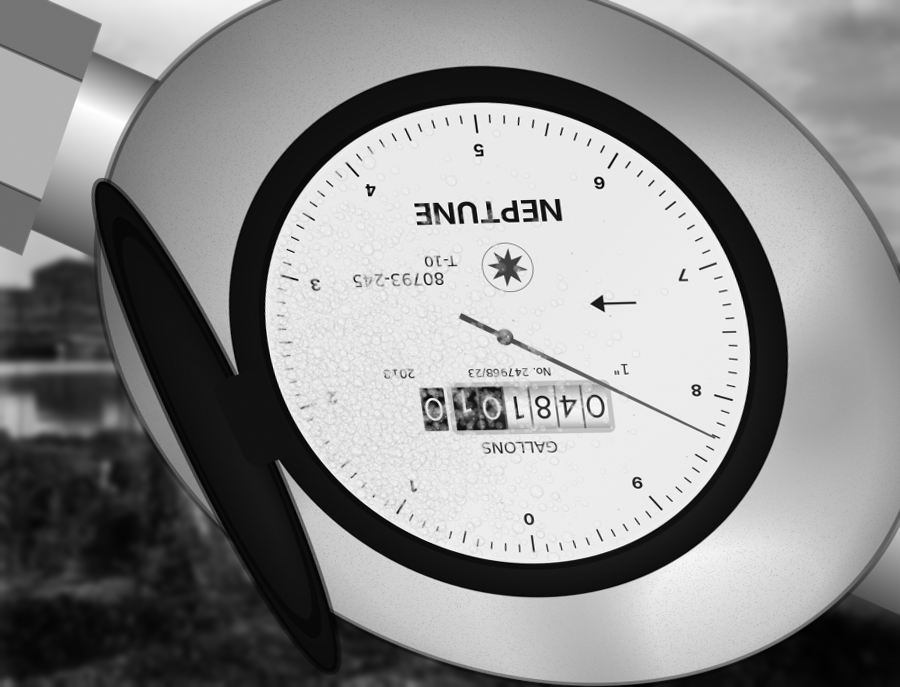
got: 481008.3 gal
